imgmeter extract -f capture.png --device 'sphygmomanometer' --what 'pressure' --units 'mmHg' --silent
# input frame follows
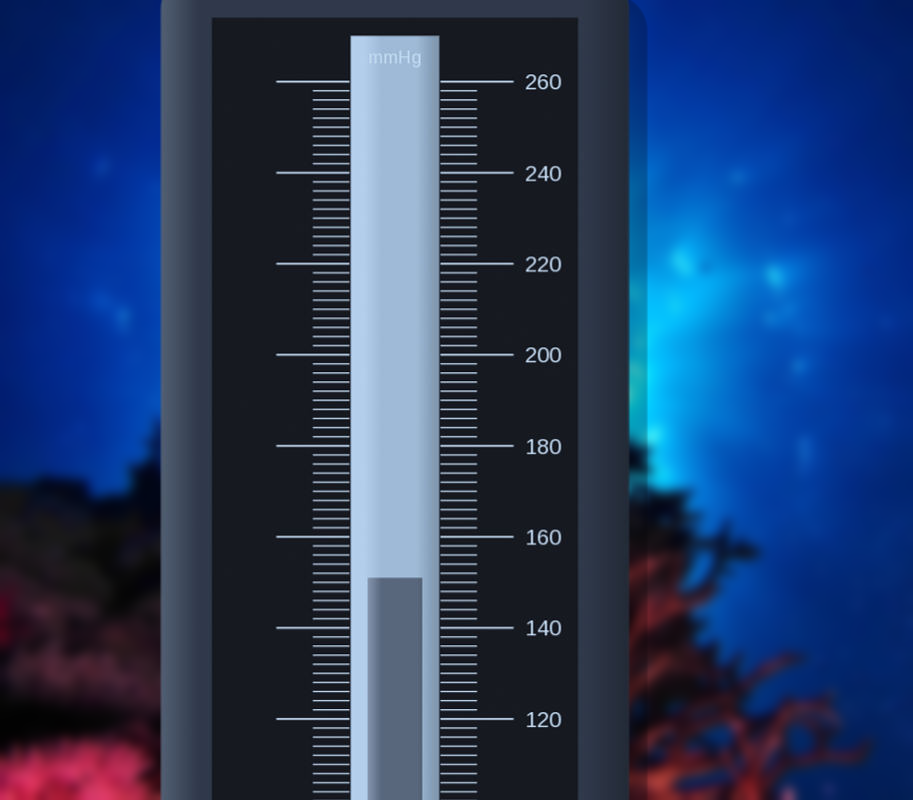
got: 151 mmHg
